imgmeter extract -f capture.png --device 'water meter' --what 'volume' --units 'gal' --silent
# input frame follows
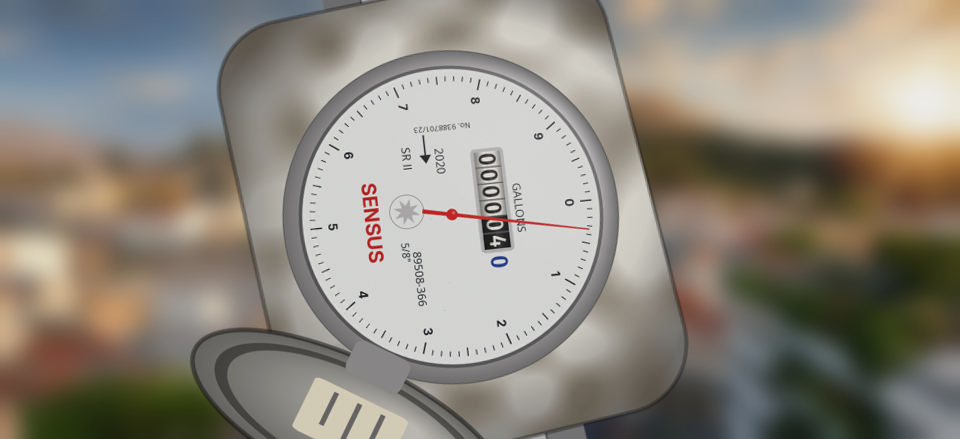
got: 40.3 gal
